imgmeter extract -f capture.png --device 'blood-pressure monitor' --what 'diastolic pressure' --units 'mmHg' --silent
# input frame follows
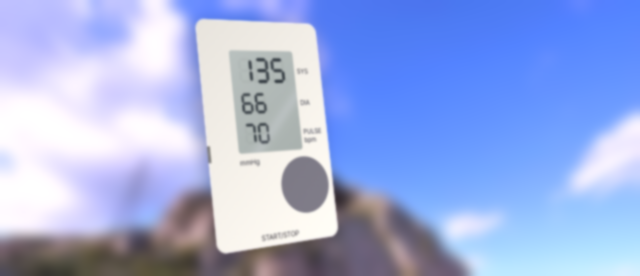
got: 66 mmHg
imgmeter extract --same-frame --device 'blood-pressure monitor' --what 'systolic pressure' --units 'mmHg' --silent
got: 135 mmHg
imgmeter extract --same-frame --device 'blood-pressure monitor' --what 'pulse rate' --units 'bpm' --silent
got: 70 bpm
